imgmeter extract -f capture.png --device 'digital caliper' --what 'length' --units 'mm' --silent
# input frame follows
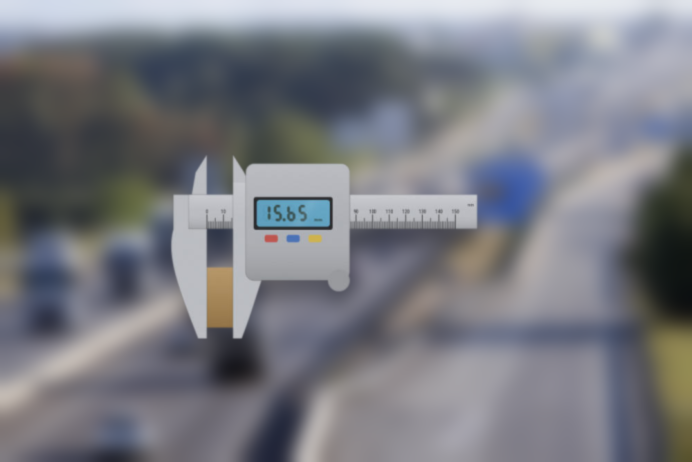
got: 15.65 mm
